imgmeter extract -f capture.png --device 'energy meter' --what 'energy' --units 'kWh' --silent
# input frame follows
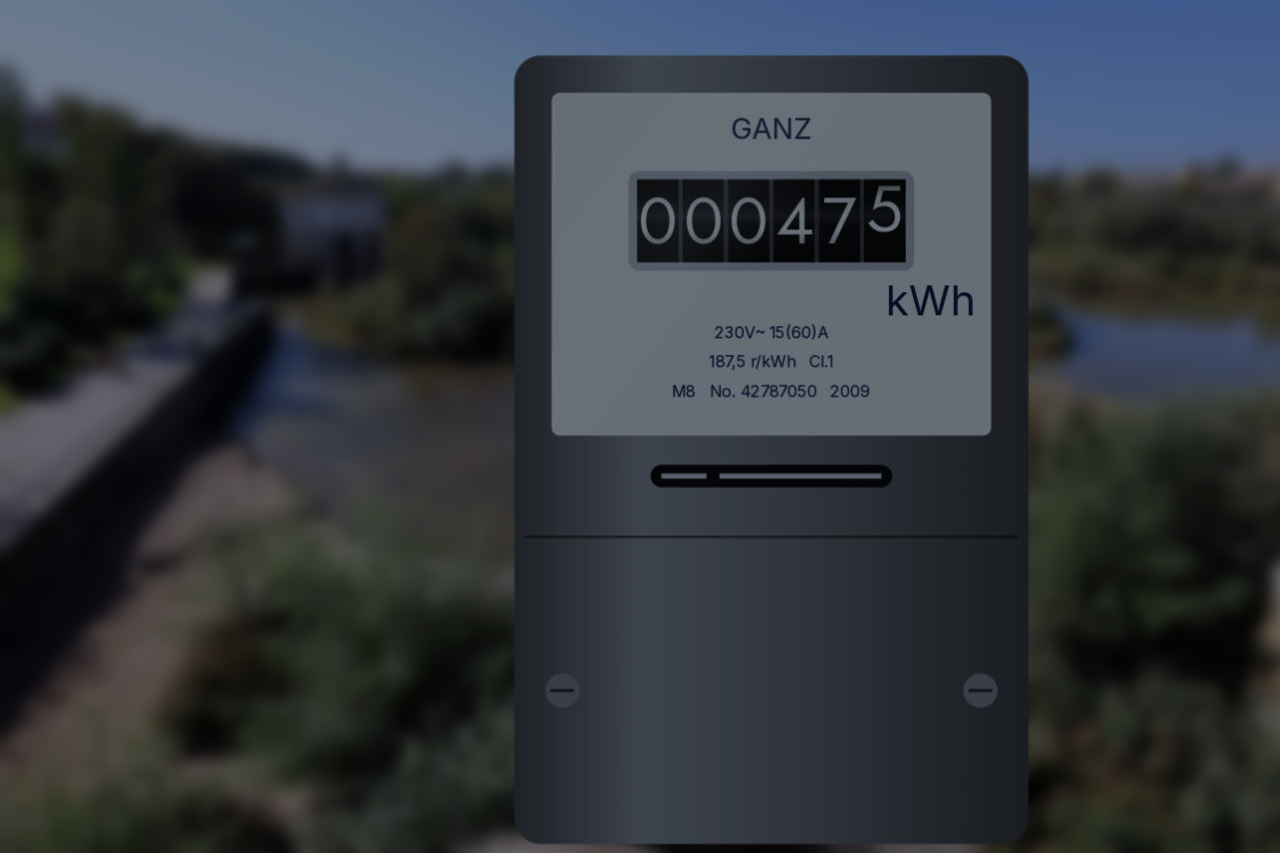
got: 475 kWh
